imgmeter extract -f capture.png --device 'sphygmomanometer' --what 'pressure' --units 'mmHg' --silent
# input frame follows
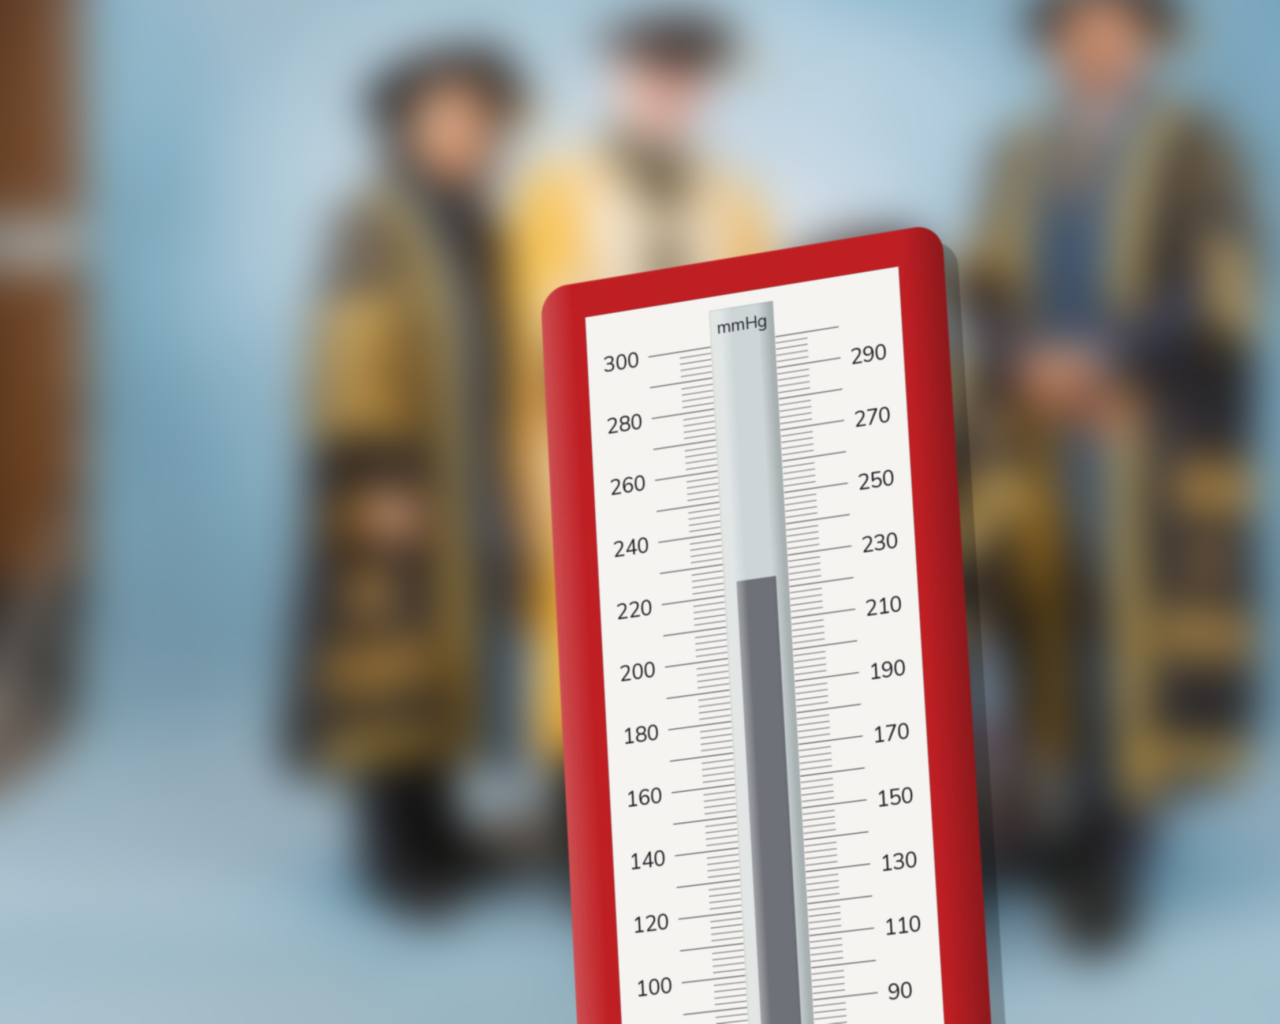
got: 224 mmHg
